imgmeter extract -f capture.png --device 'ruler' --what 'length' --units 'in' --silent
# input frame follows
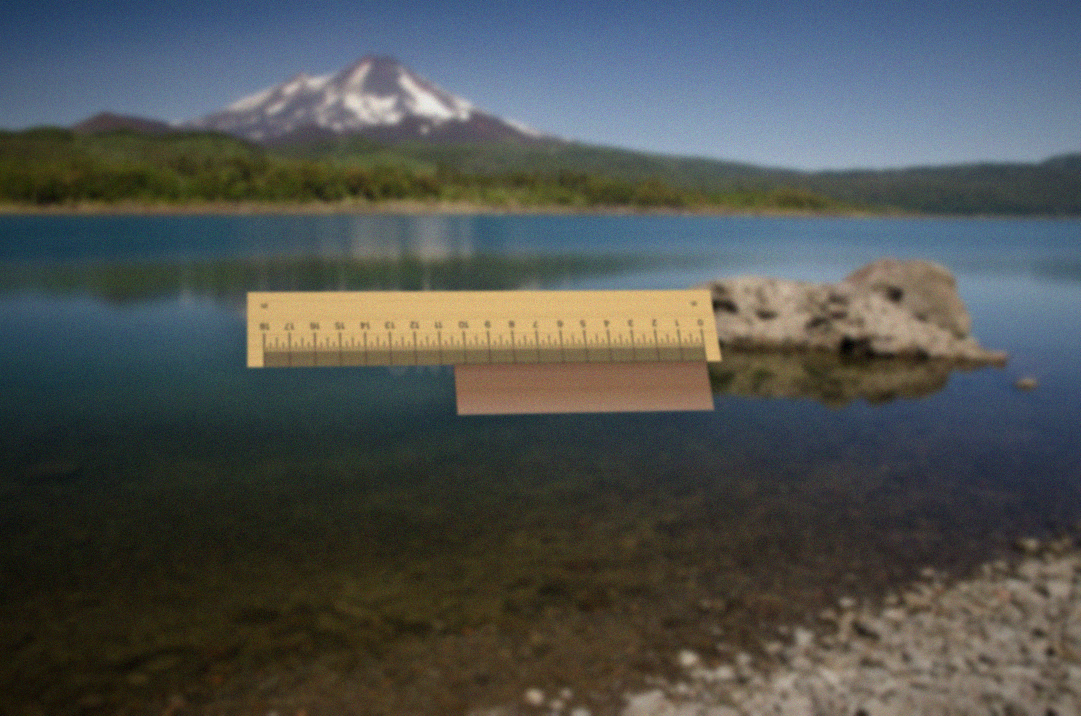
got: 10.5 in
